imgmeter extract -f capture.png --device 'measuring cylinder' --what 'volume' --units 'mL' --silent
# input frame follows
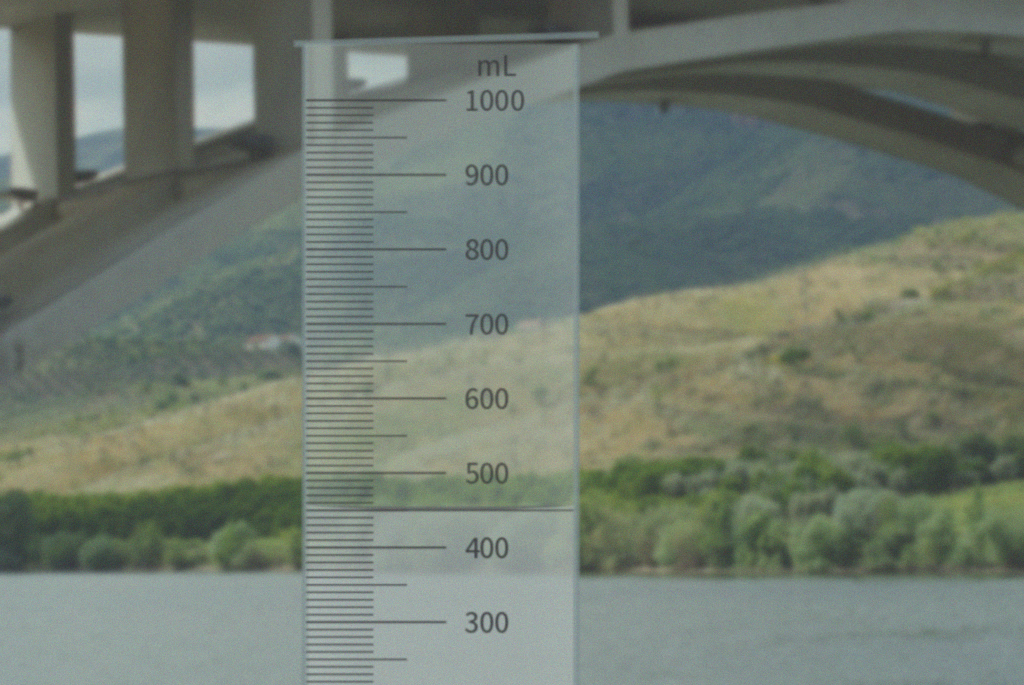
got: 450 mL
